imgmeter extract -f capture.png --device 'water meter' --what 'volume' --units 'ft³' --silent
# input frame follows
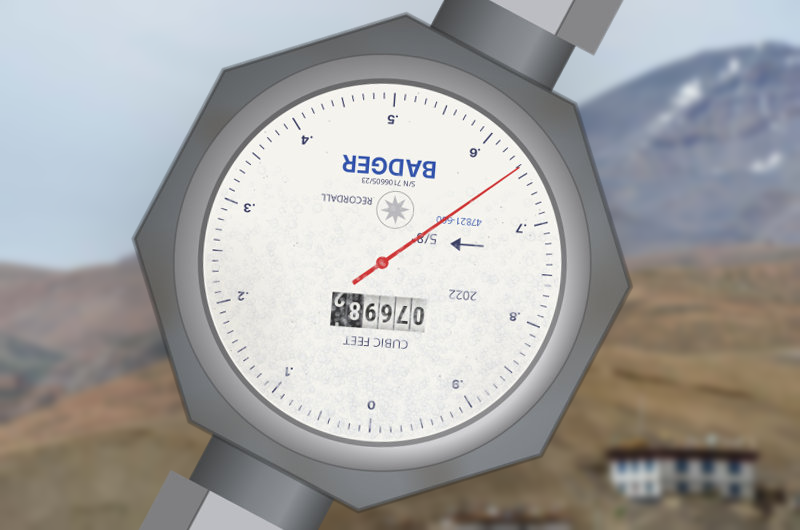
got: 76981.64 ft³
